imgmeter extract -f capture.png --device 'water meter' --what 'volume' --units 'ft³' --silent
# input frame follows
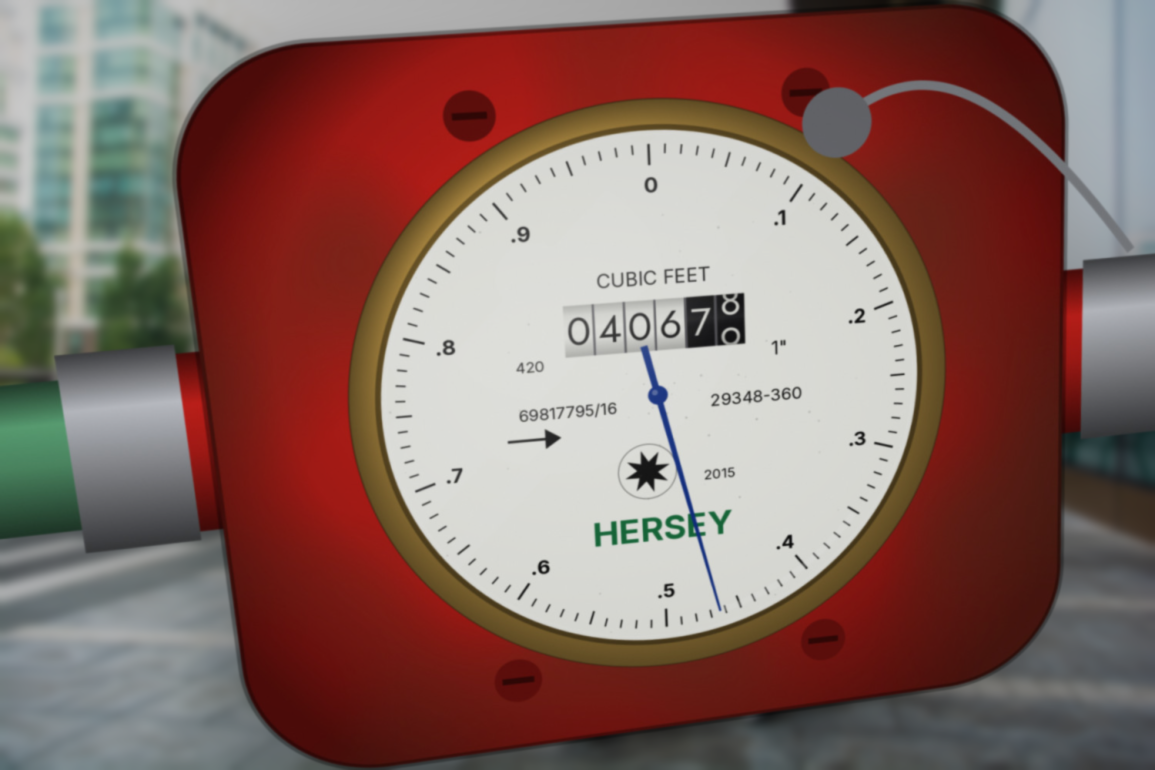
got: 40678.46 ft³
